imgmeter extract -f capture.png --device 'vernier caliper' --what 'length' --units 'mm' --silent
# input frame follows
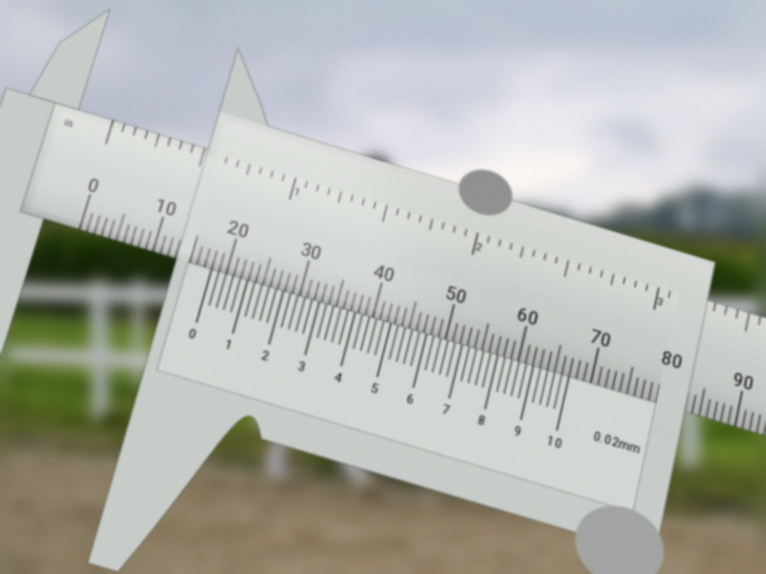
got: 18.0 mm
